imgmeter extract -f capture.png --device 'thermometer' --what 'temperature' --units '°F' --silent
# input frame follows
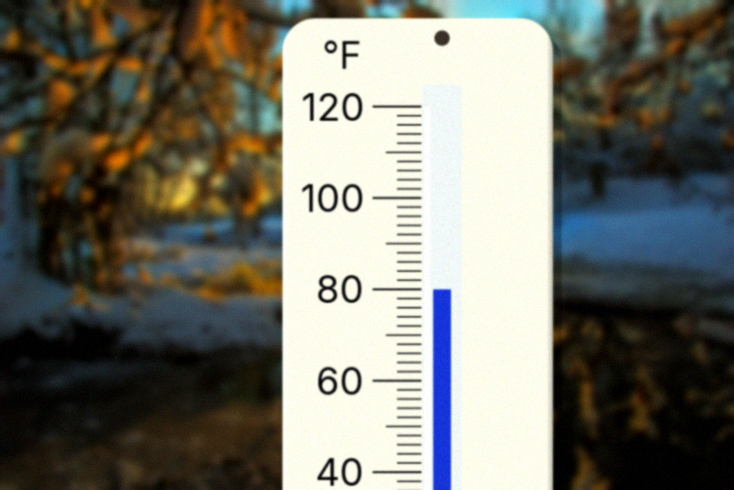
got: 80 °F
